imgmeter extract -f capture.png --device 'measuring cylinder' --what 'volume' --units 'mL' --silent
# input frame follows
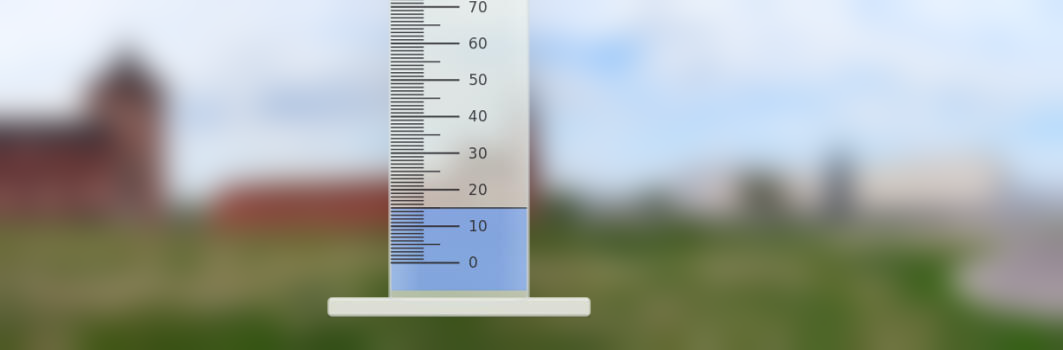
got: 15 mL
